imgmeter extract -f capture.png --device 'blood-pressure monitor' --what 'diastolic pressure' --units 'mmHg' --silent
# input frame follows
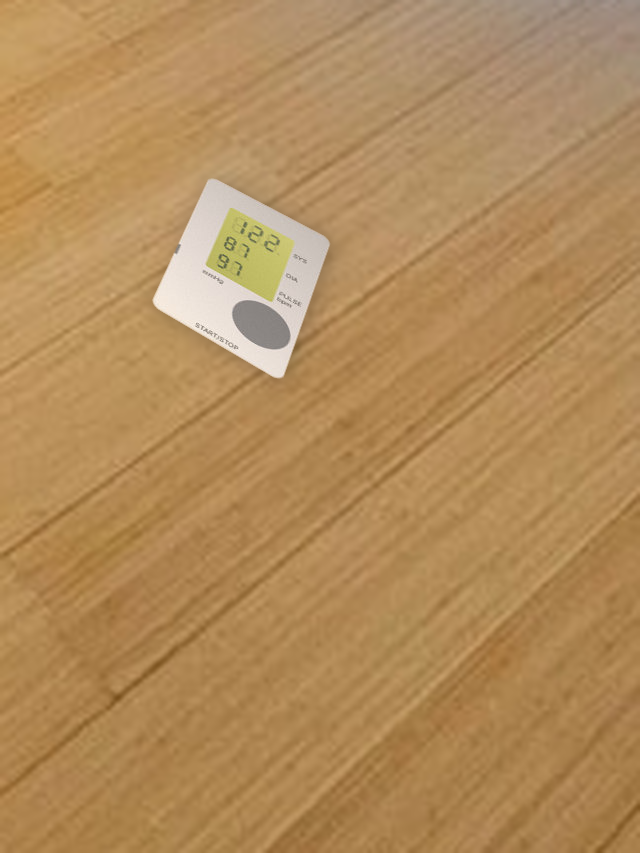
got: 87 mmHg
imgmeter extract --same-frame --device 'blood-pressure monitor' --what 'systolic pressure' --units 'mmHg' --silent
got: 122 mmHg
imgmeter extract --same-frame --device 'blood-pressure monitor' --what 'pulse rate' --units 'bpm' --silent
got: 97 bpm
